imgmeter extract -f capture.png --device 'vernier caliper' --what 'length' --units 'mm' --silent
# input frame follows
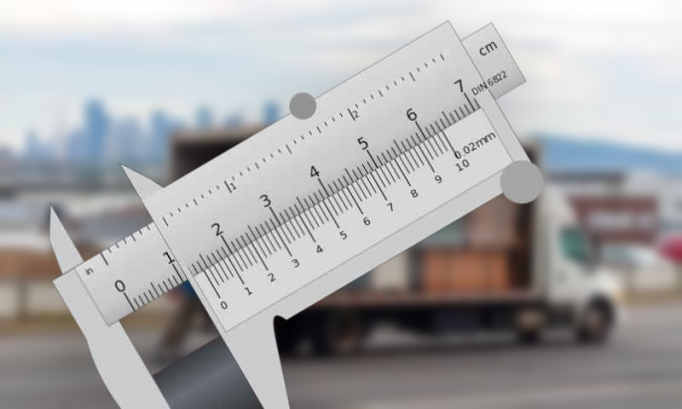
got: 14.2 mm
